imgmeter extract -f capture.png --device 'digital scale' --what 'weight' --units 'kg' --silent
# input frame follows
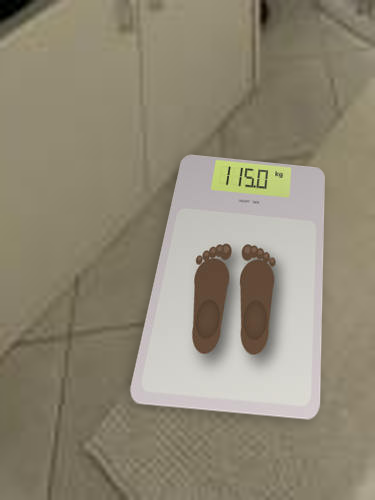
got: 115.0 kg
